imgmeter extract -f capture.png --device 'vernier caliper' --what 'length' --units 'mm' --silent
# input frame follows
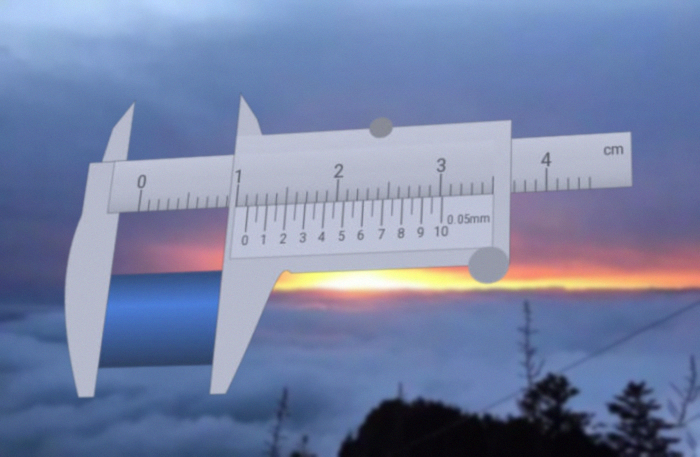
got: 11.2 mm
